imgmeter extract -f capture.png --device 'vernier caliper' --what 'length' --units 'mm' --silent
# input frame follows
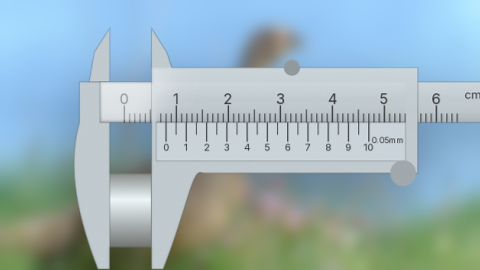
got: 8.0 mm
